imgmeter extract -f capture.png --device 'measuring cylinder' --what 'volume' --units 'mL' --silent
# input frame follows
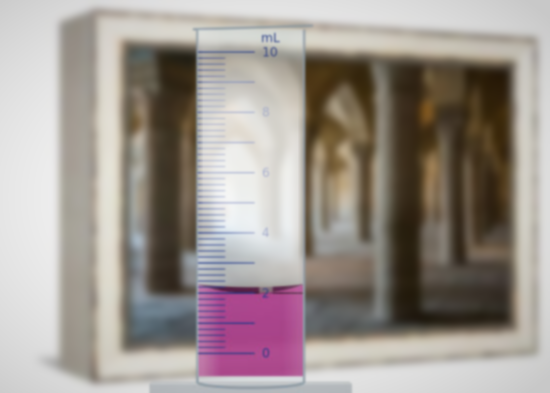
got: 2 mL
